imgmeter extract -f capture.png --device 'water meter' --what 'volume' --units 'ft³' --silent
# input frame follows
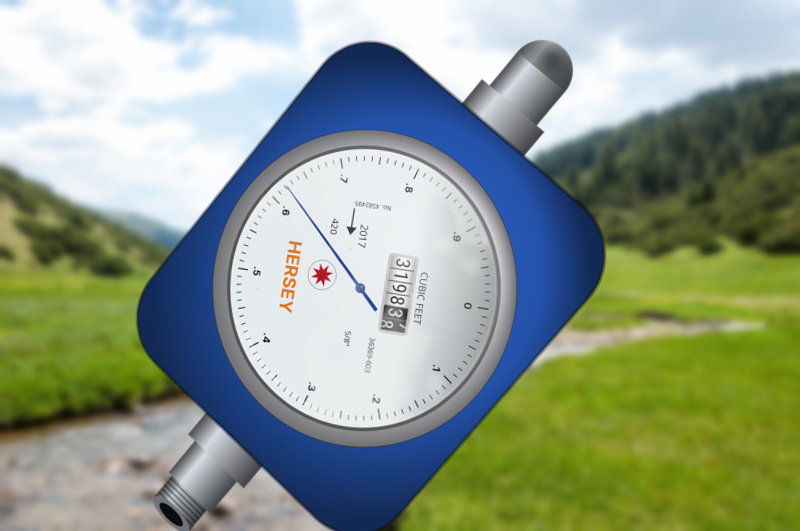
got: 319837.62 ft³
